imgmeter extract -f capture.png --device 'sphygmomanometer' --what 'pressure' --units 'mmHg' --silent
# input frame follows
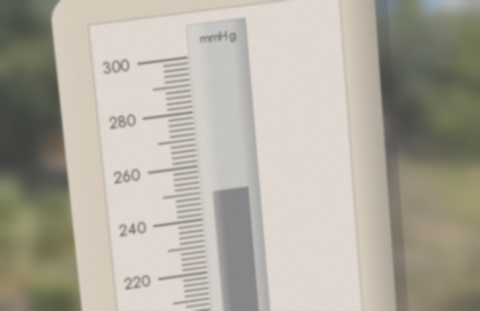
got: 250 mmHg
